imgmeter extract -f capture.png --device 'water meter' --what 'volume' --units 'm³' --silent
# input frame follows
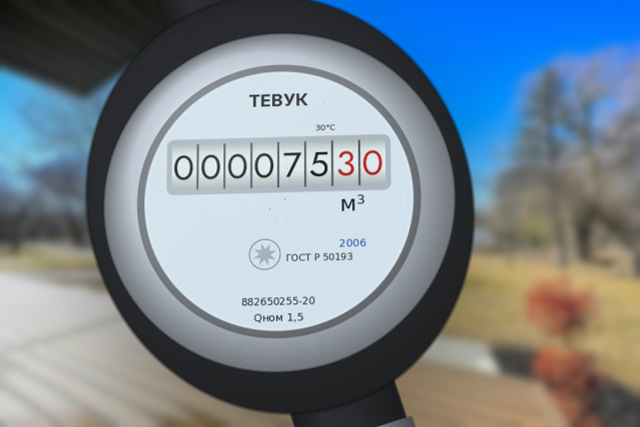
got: 75.30 m³
